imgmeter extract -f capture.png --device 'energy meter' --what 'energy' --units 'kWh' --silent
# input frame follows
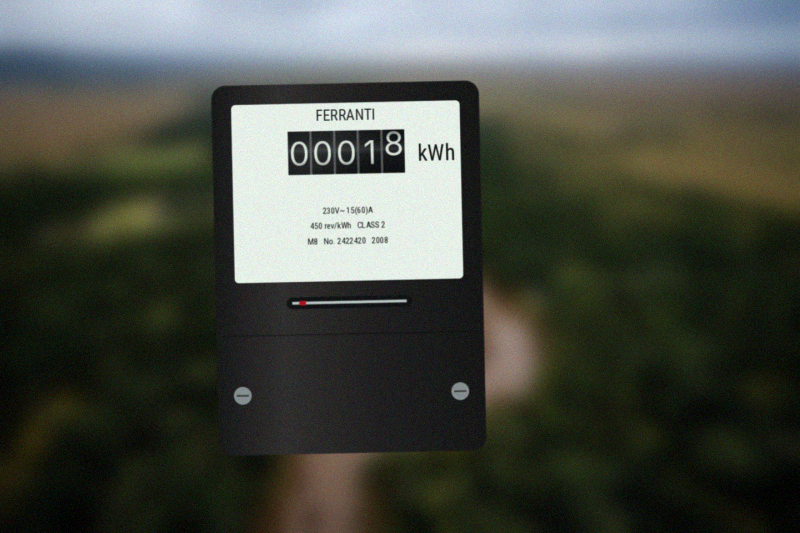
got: 18 kWh
